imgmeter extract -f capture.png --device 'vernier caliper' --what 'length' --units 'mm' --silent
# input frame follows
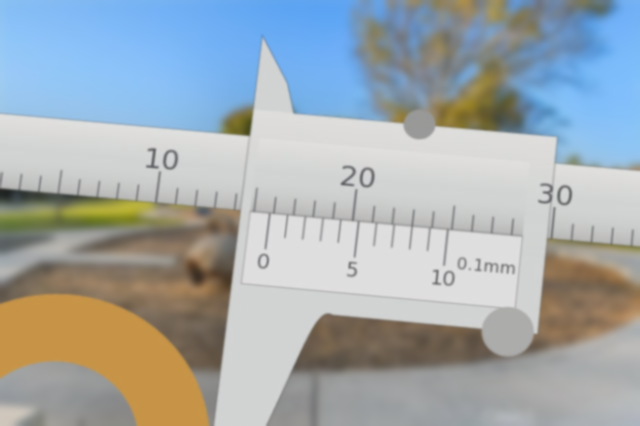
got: 15.8 mm
